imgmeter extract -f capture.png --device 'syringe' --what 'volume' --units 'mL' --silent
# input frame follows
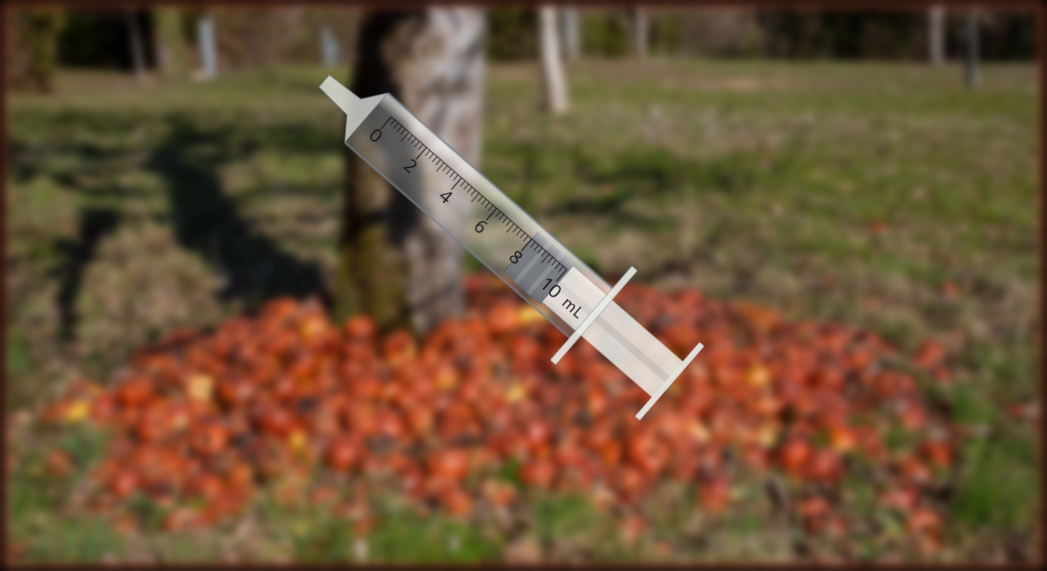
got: 8 mL
